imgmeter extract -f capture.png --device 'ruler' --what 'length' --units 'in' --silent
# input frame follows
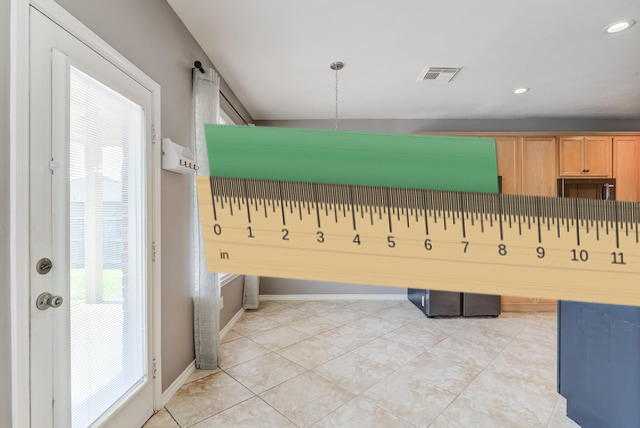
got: 8 in
